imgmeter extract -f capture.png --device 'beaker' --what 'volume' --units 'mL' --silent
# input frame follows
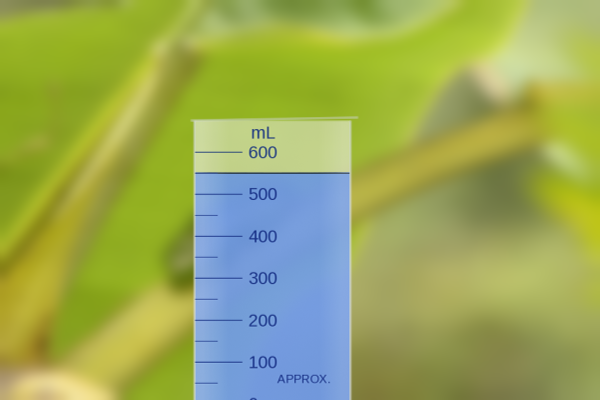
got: 550 mL
